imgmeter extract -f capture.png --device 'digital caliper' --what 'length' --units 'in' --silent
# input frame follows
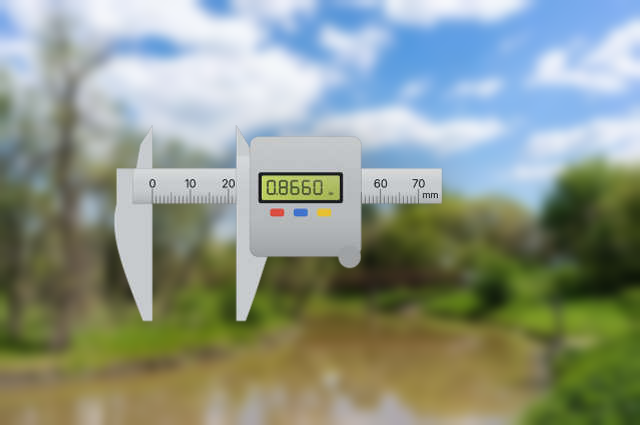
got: 0.8660 in
